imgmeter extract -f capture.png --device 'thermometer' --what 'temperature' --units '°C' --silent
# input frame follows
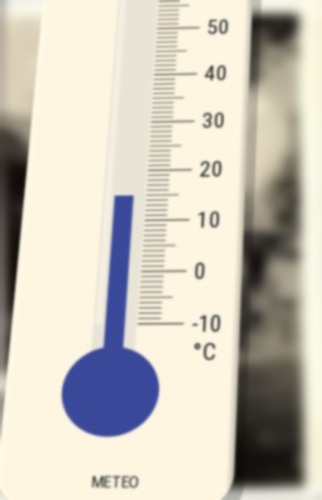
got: 15 °C
